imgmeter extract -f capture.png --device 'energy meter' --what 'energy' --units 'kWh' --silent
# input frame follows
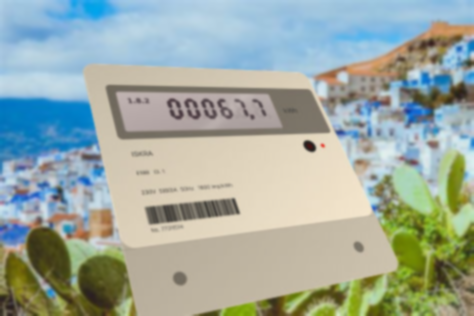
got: 67.7 kWh
